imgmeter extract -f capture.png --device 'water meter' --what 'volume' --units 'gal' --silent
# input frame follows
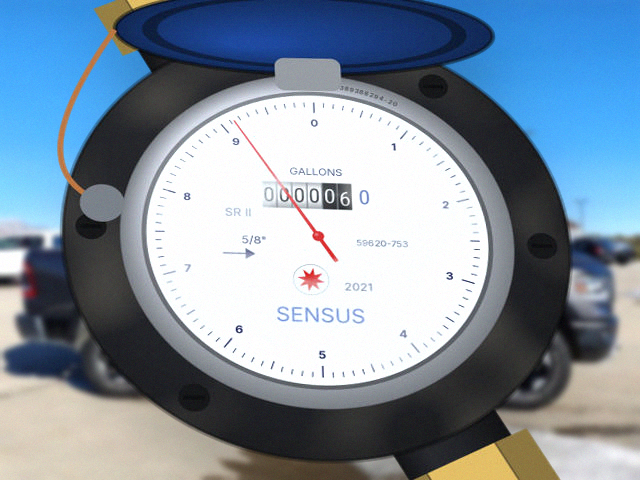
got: 59.1 gal
